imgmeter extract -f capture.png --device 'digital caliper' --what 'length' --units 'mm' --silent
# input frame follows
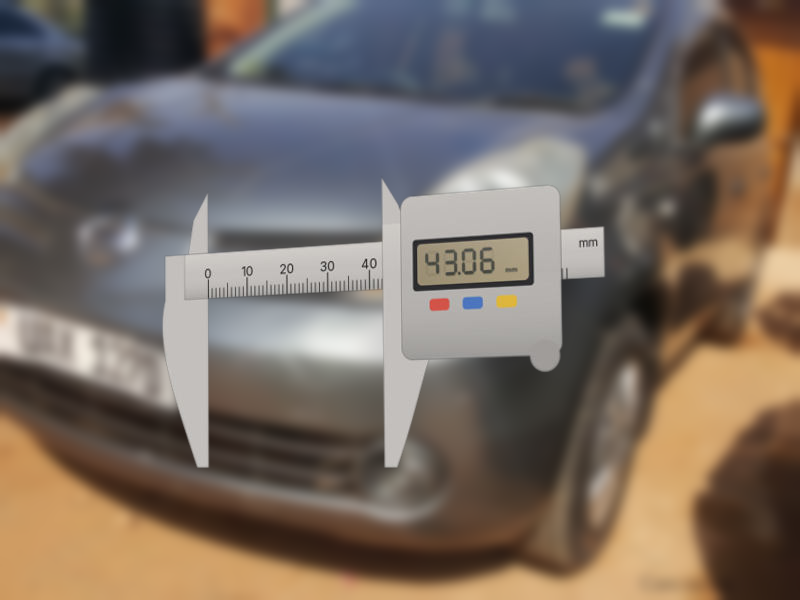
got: 43.06 mm
